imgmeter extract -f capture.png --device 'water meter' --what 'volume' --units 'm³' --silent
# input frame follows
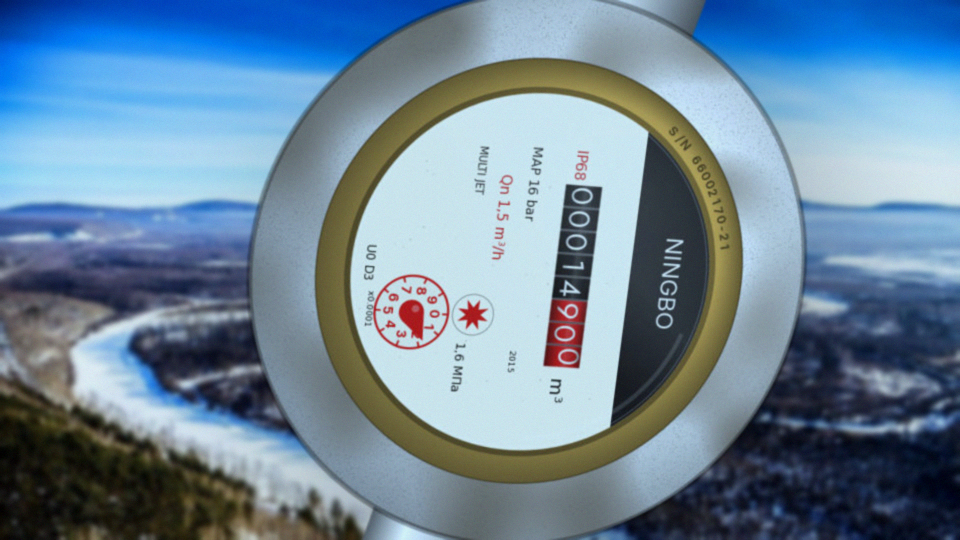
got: 14.9001 m³
